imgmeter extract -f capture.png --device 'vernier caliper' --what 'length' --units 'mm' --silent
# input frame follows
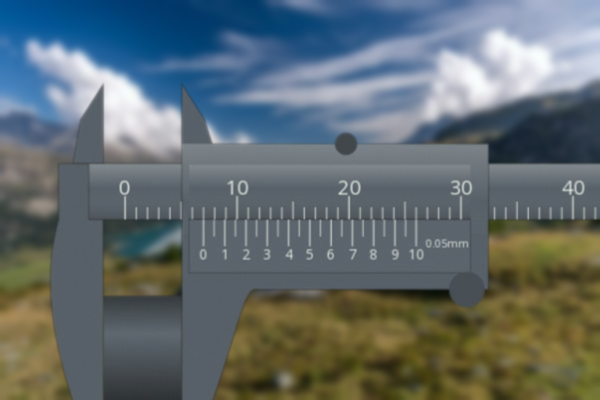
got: 7.0 mm
